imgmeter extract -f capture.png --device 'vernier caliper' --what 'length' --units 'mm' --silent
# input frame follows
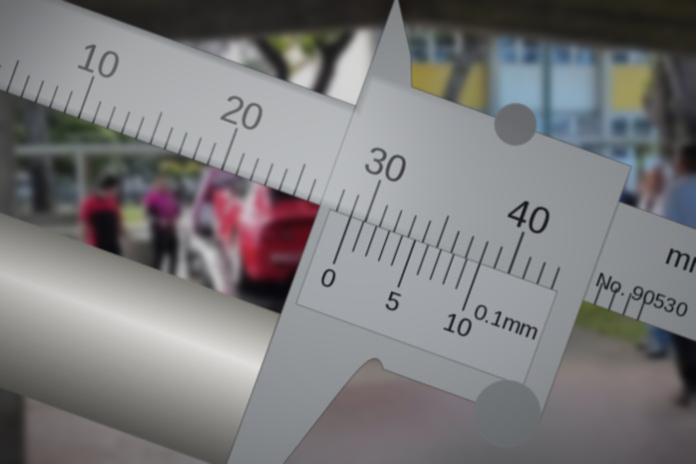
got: 29.0 mm
